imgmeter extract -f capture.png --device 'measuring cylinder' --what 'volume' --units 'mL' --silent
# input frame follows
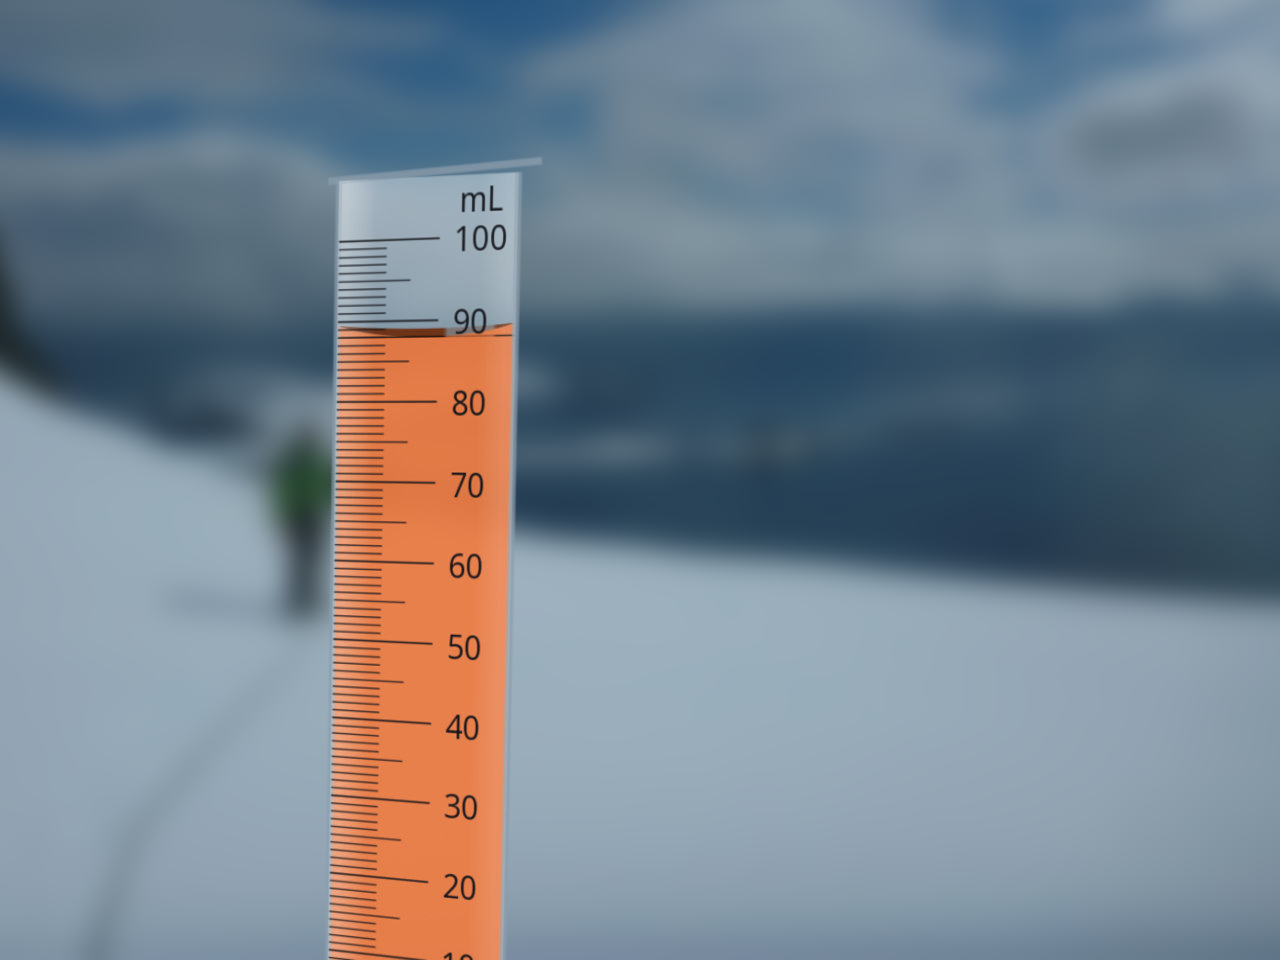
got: 88 mL
